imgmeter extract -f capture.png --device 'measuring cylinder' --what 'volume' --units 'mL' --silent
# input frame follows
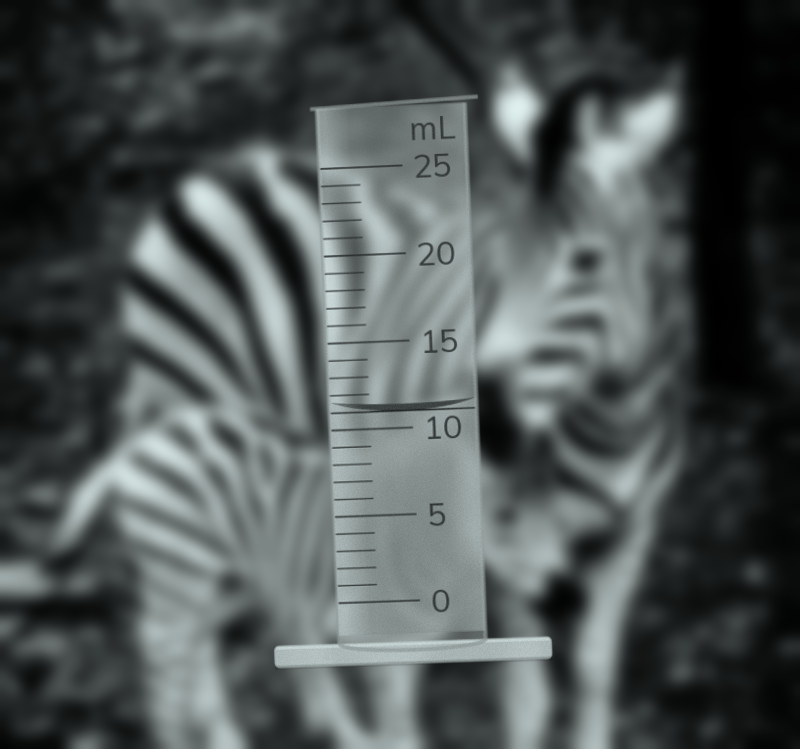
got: 11 mL
